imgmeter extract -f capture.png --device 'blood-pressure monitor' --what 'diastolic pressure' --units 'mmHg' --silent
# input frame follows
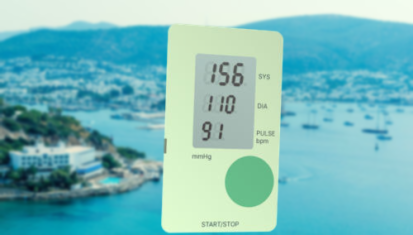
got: 110 mmHg
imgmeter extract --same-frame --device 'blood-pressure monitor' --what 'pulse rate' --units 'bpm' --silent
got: 91 bpm
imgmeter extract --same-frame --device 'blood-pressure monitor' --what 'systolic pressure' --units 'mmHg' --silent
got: 156 mmHg
